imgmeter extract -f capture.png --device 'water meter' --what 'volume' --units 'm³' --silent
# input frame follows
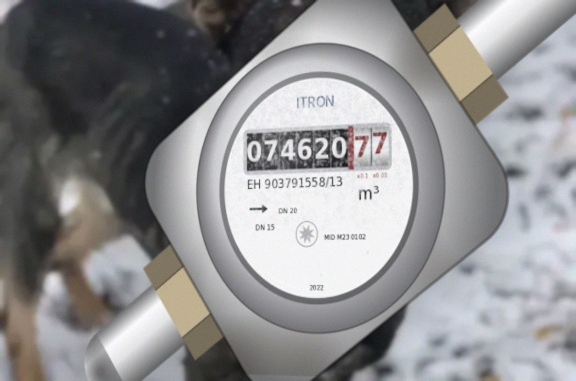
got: 74620.77 m³
